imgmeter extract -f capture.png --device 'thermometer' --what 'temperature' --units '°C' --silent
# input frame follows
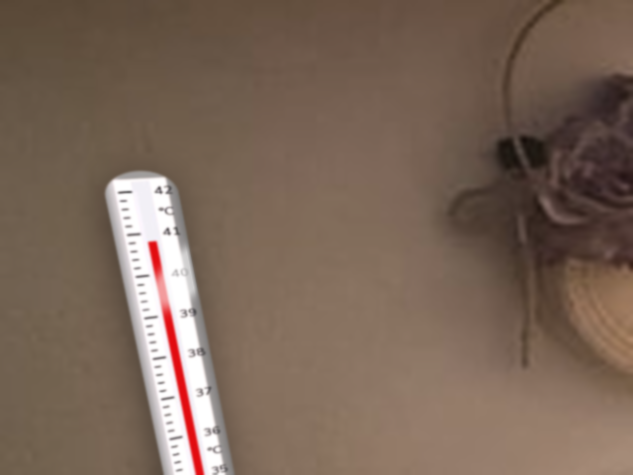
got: 40.8 °C
